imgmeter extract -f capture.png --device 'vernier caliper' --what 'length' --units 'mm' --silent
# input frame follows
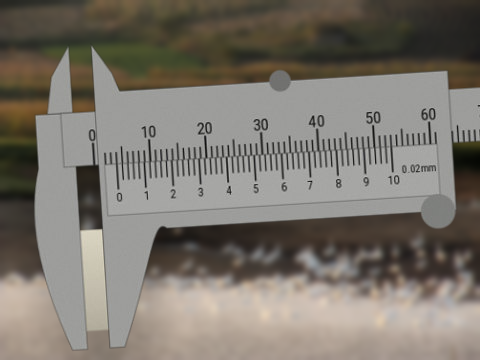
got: 4.0 mm
